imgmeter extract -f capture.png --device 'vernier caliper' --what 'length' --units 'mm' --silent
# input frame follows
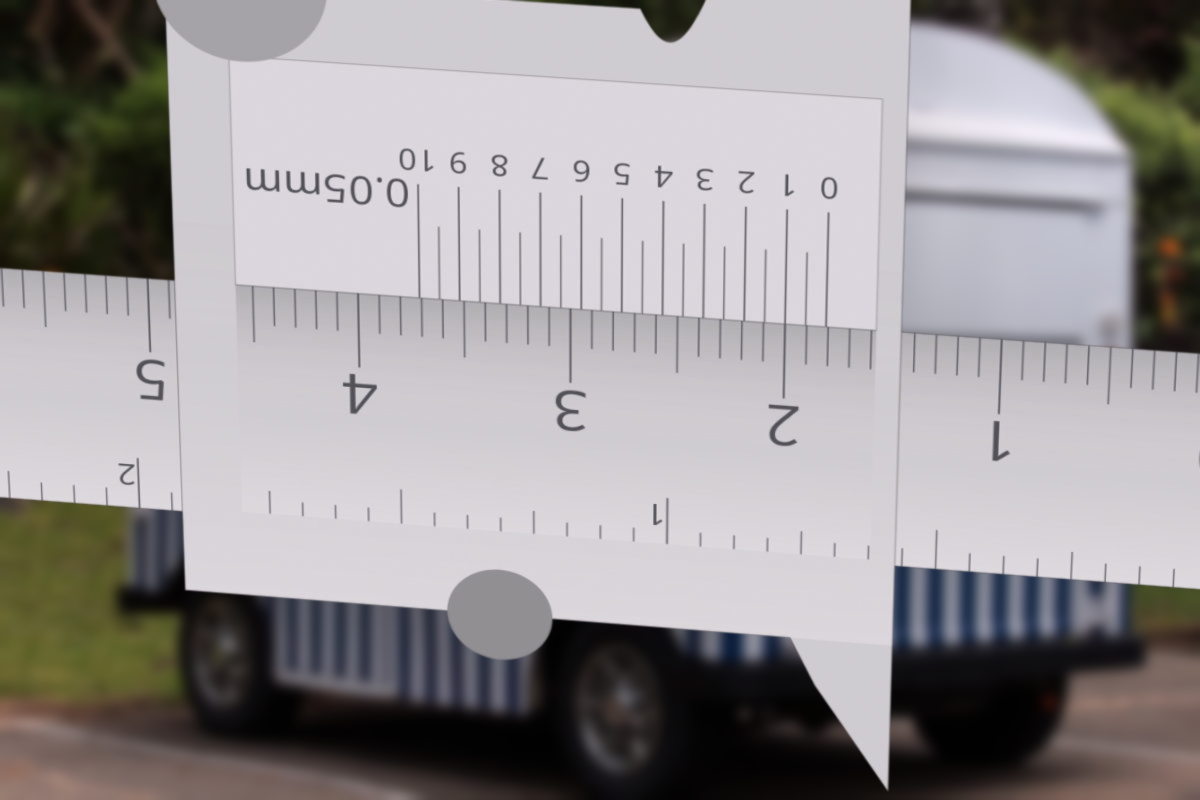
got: 18.1 mm
